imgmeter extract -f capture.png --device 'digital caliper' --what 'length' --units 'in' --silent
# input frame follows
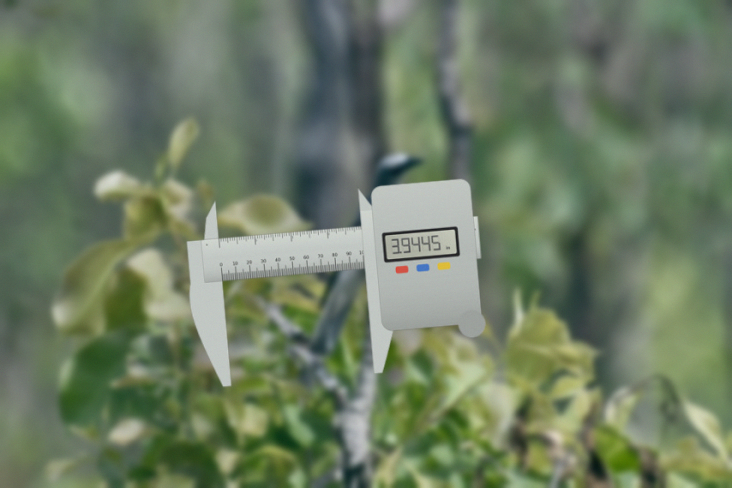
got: 3.9445 in
